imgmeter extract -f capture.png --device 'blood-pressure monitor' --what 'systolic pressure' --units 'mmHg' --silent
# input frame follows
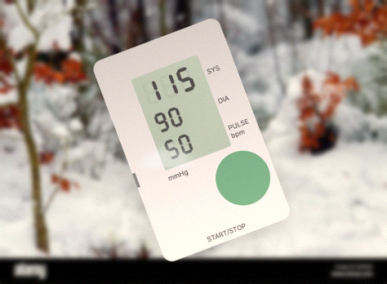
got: 115 mmHg
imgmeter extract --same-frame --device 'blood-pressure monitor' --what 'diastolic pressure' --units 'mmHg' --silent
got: 90 mmHg
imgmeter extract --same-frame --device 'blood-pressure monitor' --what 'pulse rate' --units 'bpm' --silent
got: 50 bpm
